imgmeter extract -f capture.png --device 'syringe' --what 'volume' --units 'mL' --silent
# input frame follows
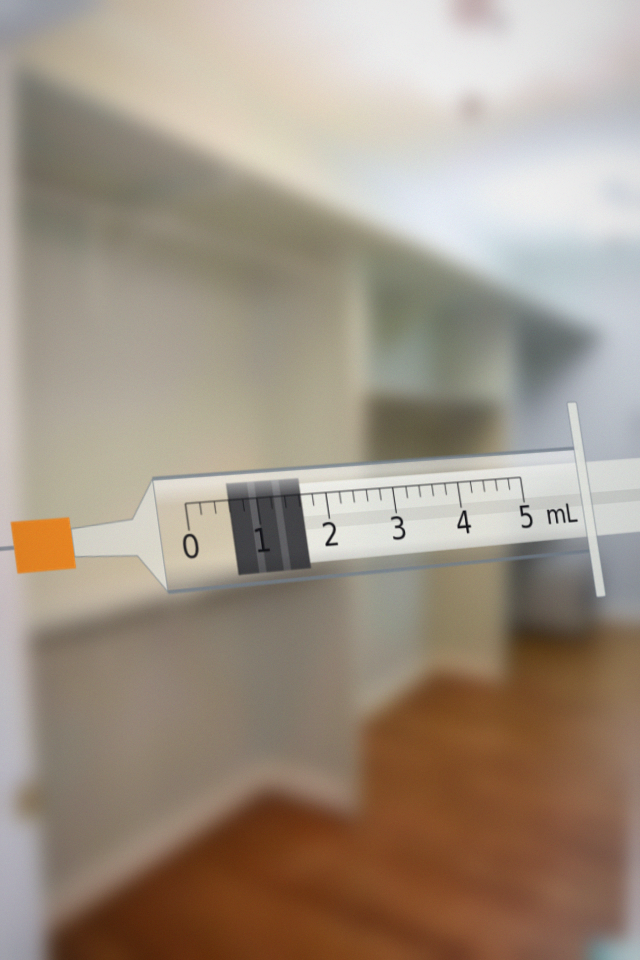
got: 0.6 mL
